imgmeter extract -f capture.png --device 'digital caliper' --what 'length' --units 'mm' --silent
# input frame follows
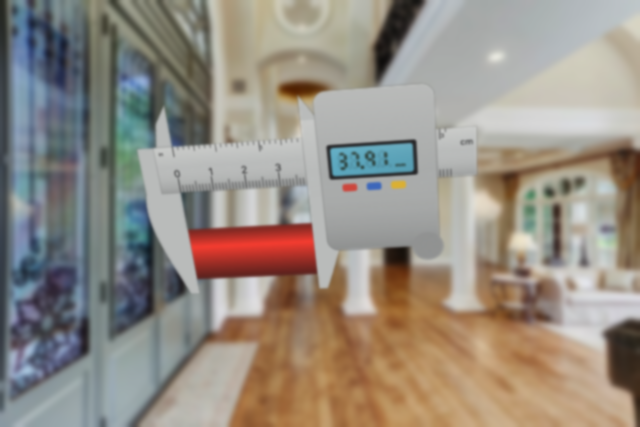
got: 37.91 mm
